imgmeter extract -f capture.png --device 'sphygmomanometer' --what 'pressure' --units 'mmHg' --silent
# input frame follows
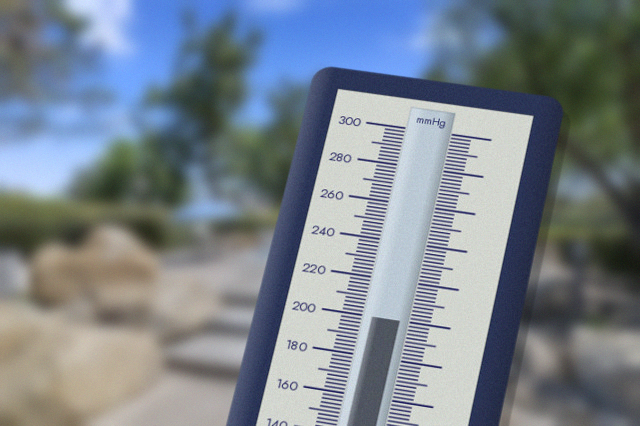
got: 200 mmHg
